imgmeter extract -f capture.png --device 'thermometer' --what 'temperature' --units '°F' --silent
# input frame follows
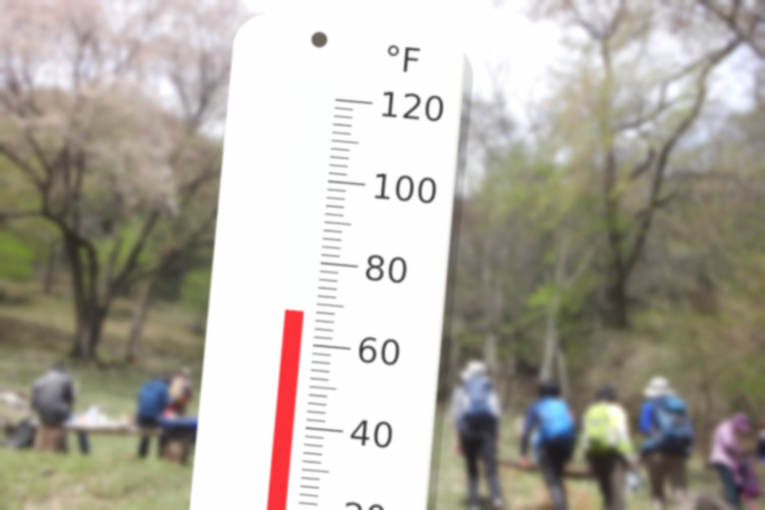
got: 68 °F
